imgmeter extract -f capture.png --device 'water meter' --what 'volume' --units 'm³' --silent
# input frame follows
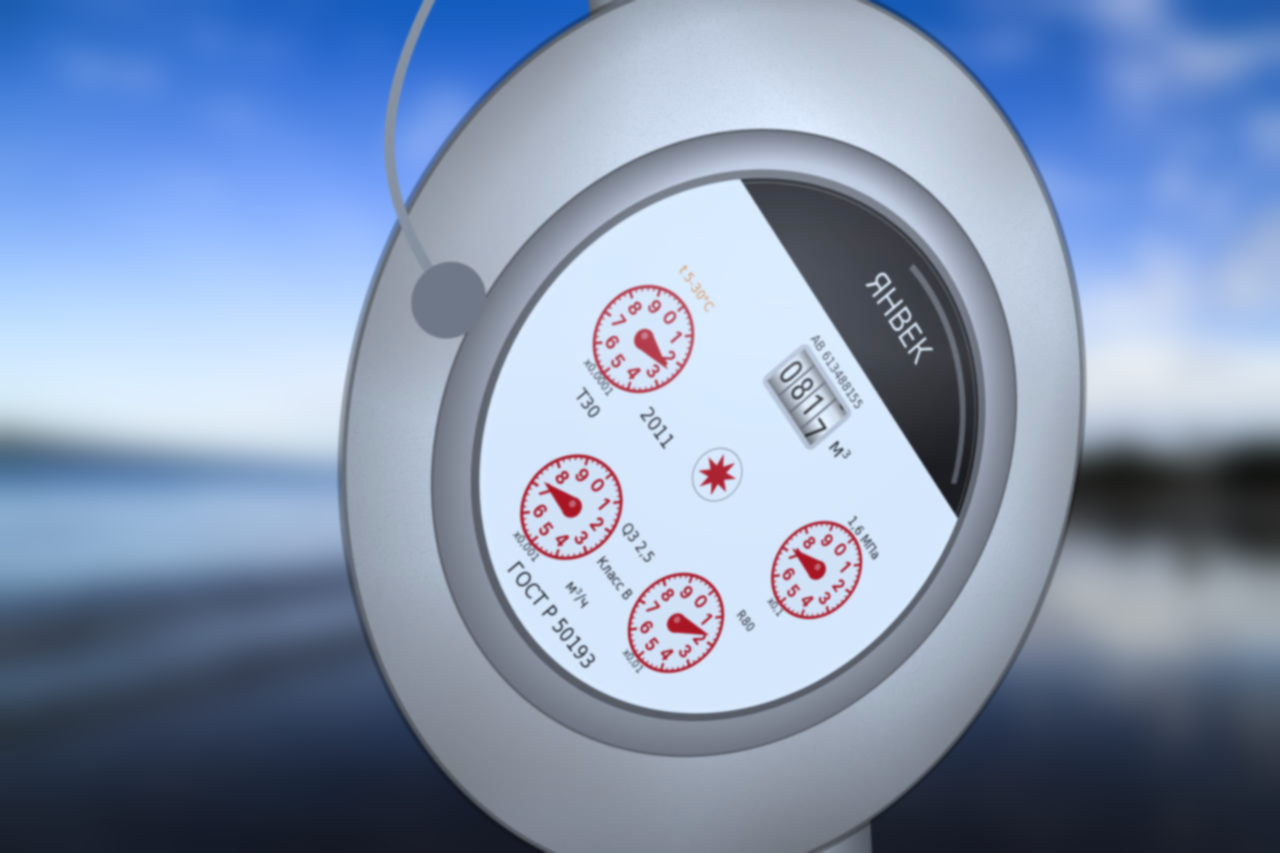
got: 816.7172 m³
